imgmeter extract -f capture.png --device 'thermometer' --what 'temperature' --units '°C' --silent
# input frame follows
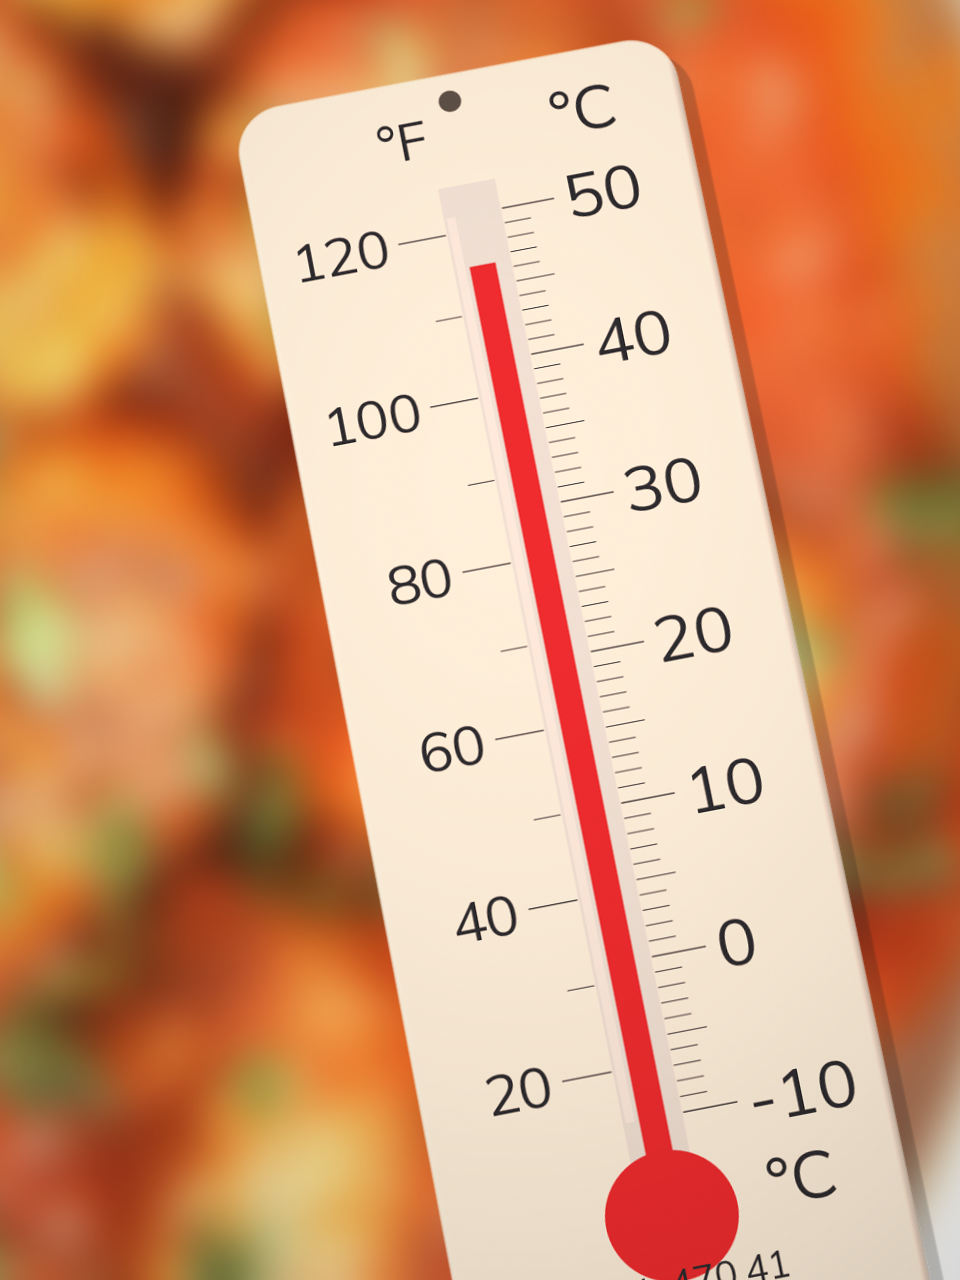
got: 46.5 °C
